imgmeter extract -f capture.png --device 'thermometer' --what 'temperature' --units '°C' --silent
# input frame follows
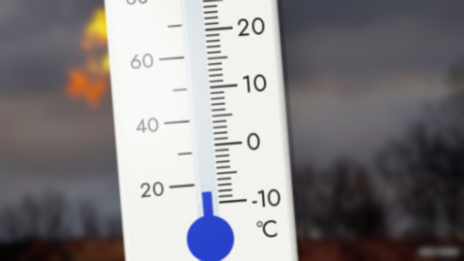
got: -8 °C
